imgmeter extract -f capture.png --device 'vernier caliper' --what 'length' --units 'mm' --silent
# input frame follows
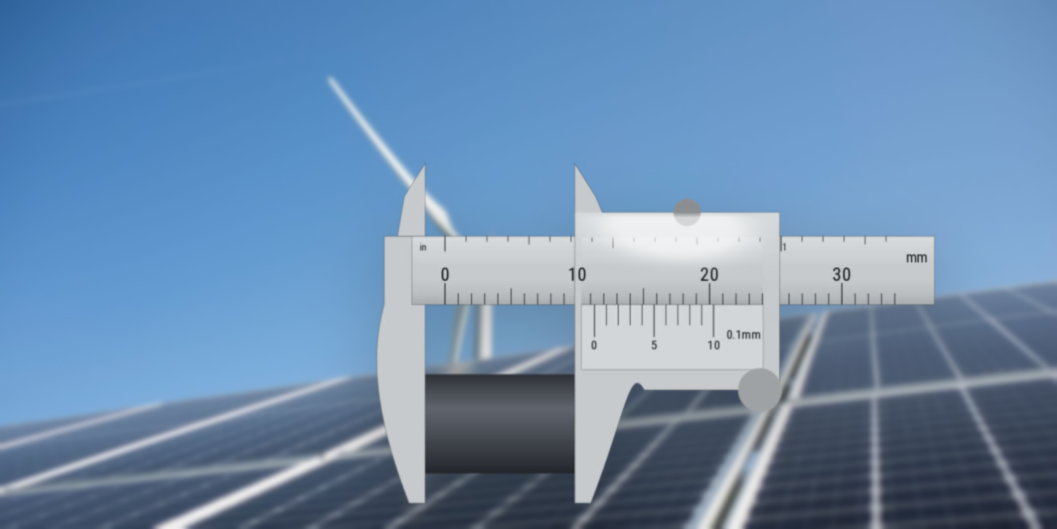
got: 11.3 mm
